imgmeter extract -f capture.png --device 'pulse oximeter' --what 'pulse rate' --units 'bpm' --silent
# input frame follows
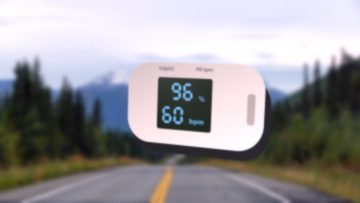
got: 60 bpm
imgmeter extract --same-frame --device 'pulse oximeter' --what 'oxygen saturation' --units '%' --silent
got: 96 %
